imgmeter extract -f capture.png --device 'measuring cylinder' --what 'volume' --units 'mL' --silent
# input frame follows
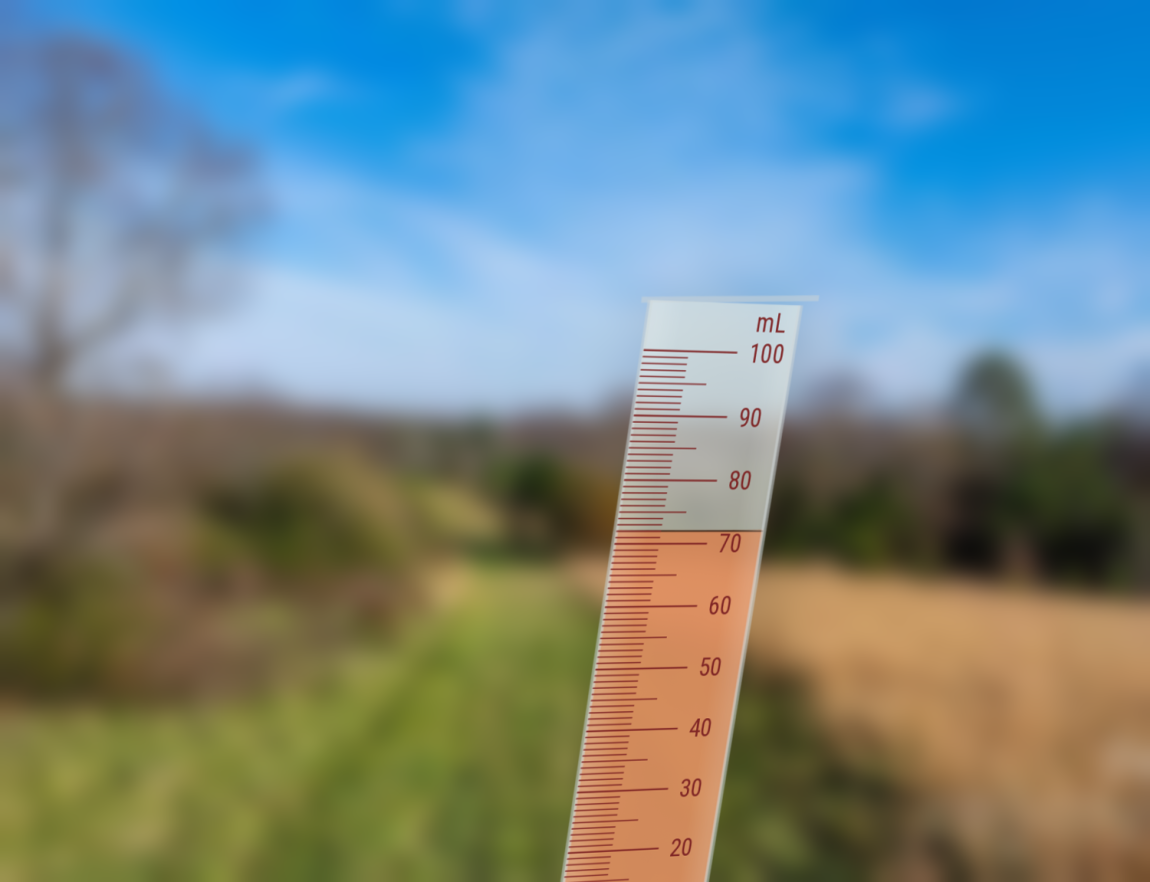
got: 72 mL
